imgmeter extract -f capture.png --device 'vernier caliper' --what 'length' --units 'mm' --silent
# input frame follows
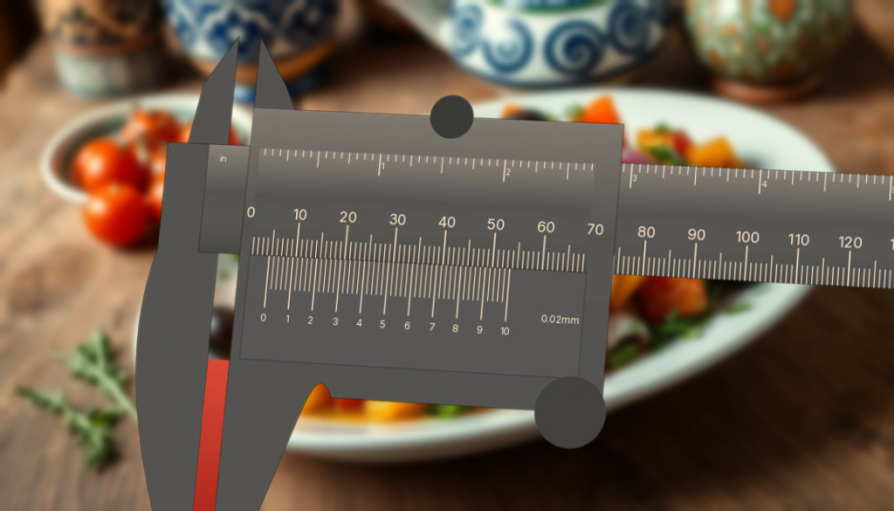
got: 4.5 mm
